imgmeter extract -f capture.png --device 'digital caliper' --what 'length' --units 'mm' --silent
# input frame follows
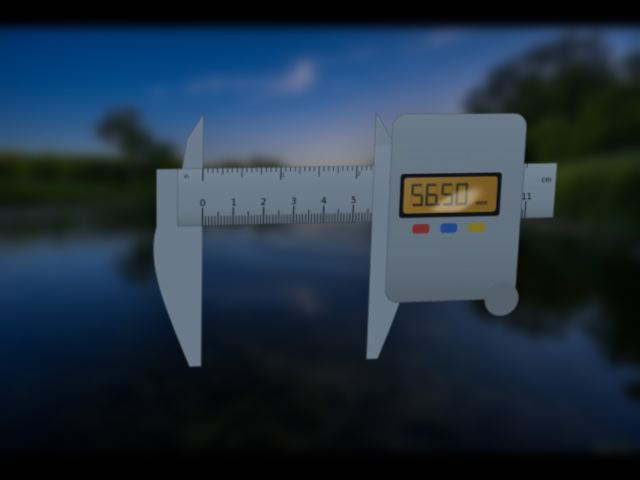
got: 56.50 mm
